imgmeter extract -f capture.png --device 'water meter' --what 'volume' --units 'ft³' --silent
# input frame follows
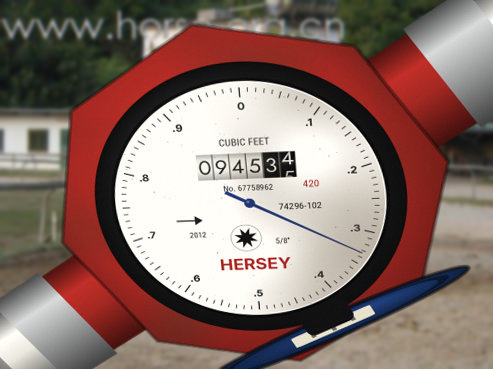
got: 94534.33 ft³
